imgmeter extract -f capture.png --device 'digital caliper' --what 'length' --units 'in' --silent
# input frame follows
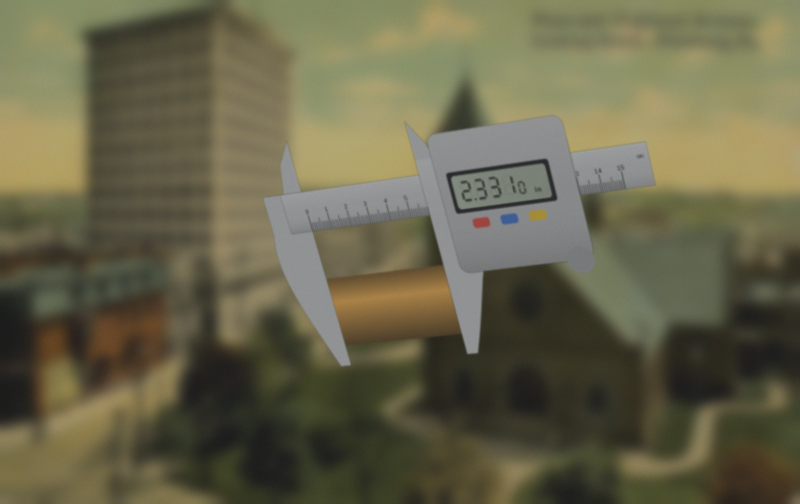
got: 2.3310 in
